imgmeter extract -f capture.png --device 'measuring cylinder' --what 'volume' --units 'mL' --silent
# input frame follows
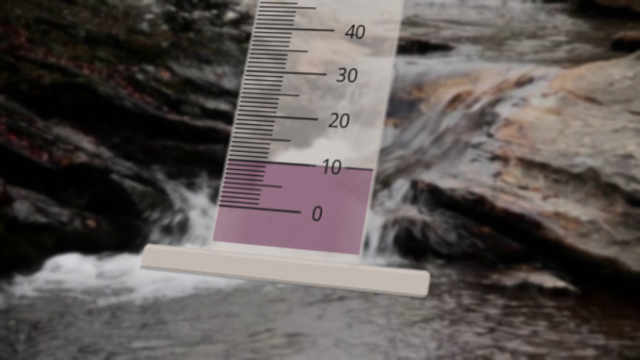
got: 10 mL
